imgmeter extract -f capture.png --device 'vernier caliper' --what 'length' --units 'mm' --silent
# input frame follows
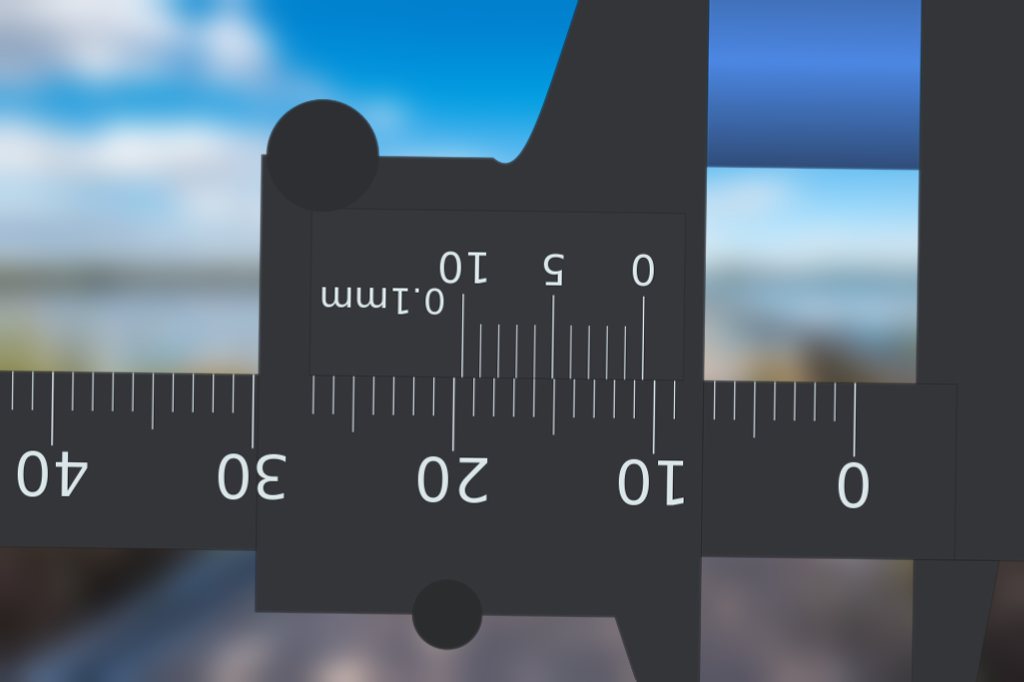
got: 10.6 mm
